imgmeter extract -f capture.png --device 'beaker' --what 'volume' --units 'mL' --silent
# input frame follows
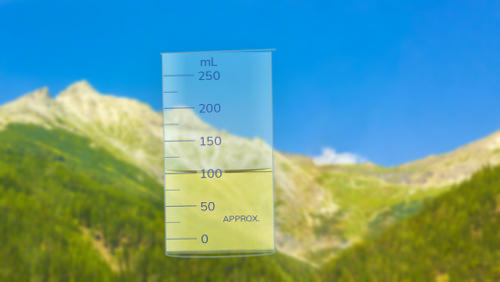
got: 100 mL
